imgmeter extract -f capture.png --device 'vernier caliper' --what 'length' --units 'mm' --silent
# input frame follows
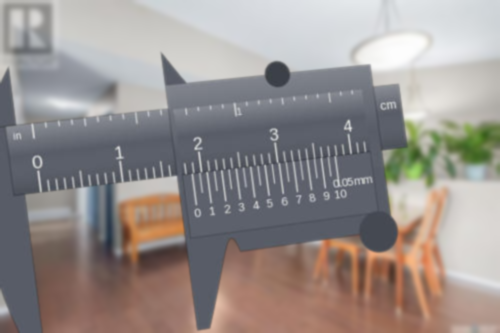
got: 18.8 mm
